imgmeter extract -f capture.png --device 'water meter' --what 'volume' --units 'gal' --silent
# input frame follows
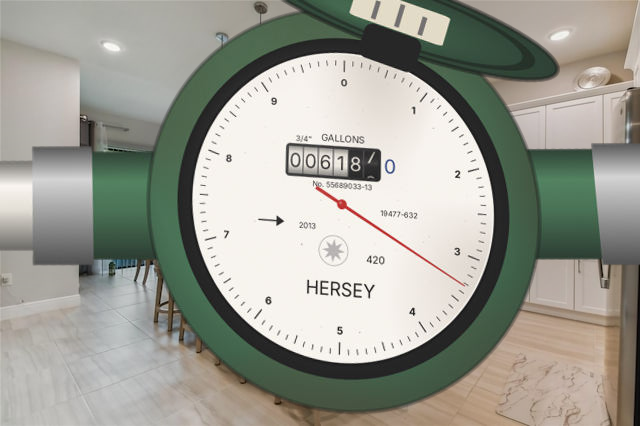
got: 61873.3 gal
